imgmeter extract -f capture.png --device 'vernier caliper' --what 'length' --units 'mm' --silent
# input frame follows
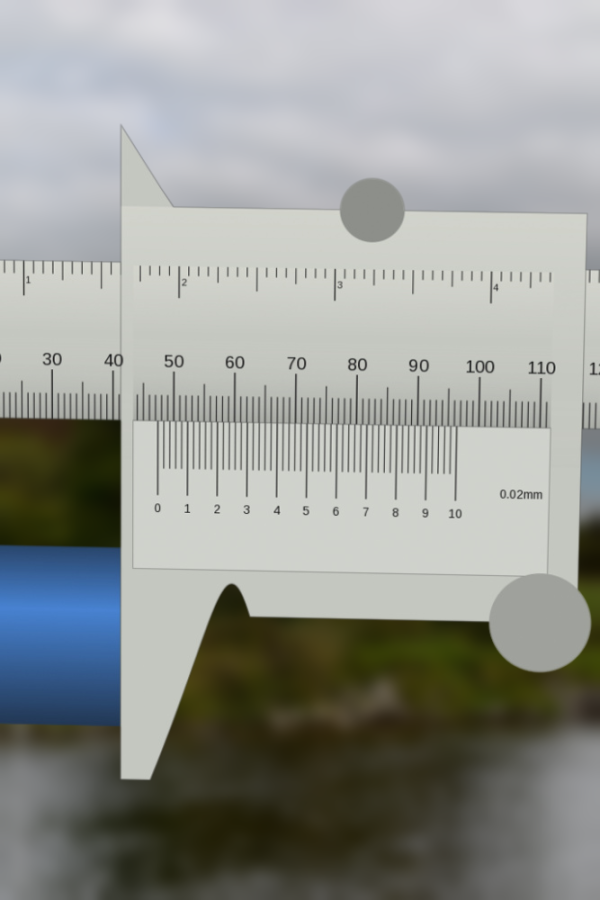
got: 47.4 mm
